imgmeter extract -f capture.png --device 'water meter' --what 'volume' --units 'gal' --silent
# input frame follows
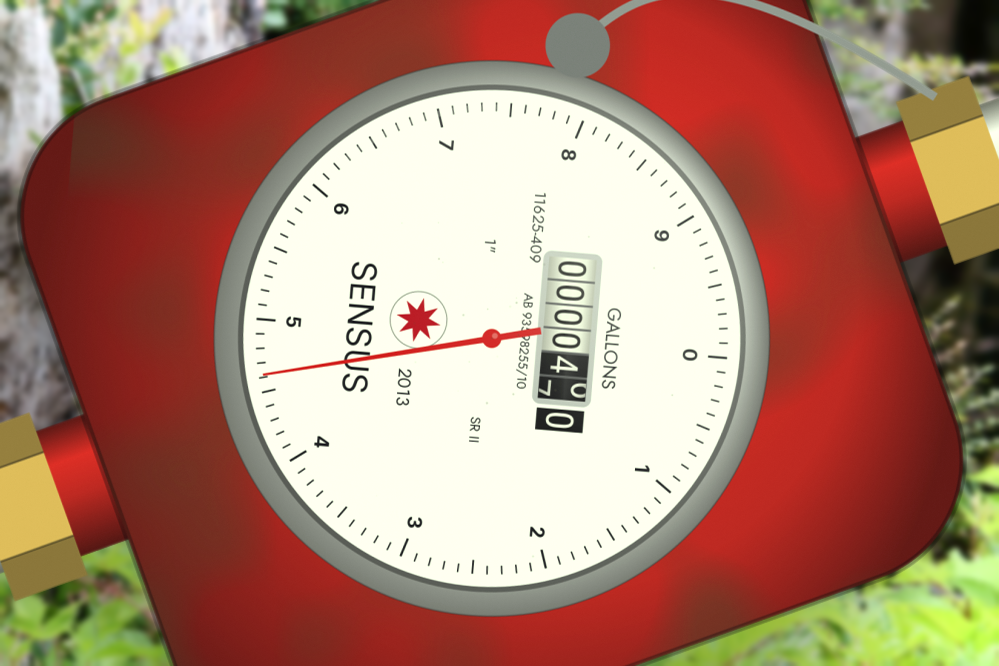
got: 464.6 gal
